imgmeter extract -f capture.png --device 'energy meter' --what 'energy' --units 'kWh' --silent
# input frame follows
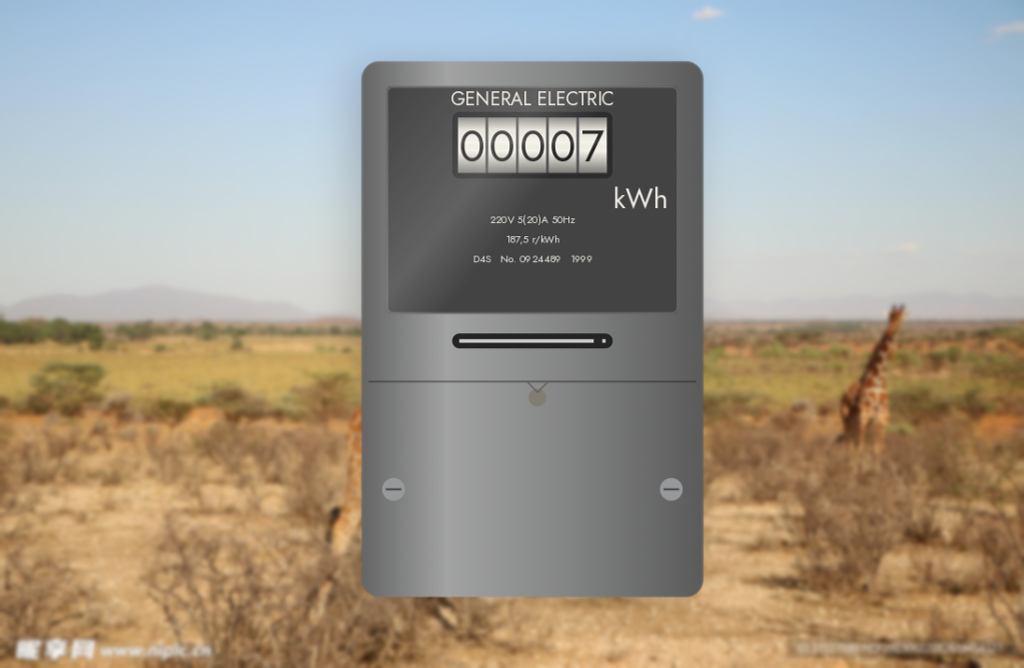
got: 7 kWh
